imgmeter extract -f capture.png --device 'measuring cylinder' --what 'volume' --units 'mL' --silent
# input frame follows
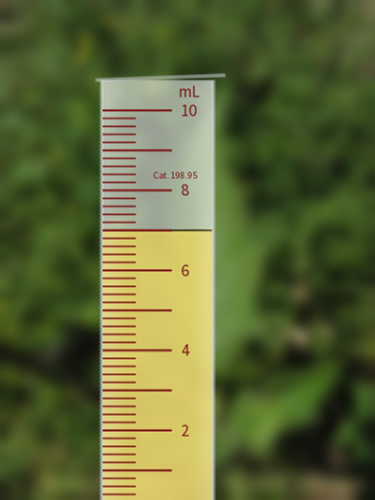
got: 7 mL
